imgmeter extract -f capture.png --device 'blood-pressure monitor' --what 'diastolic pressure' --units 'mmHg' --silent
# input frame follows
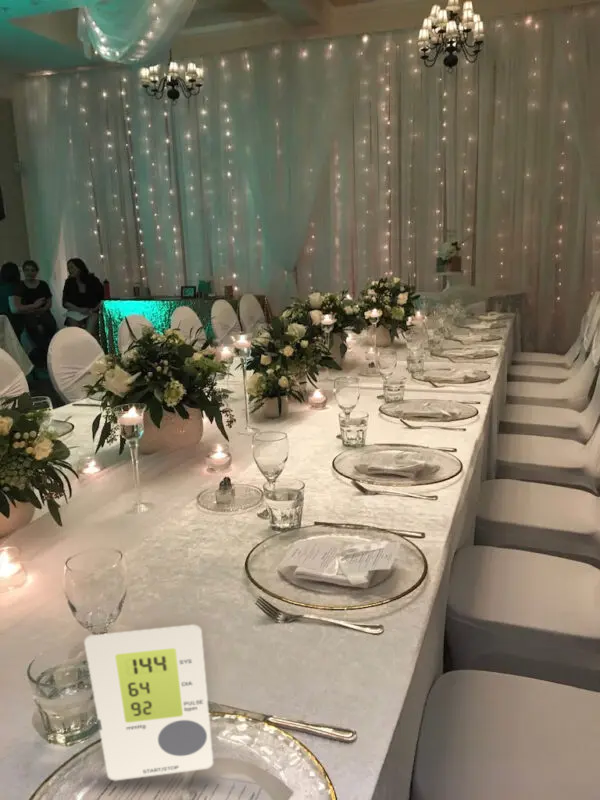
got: 64 mmHg
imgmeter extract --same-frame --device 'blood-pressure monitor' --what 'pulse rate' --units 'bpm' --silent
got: 92 bpm
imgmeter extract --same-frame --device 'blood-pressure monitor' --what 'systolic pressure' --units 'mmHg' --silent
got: 144 mmHg
